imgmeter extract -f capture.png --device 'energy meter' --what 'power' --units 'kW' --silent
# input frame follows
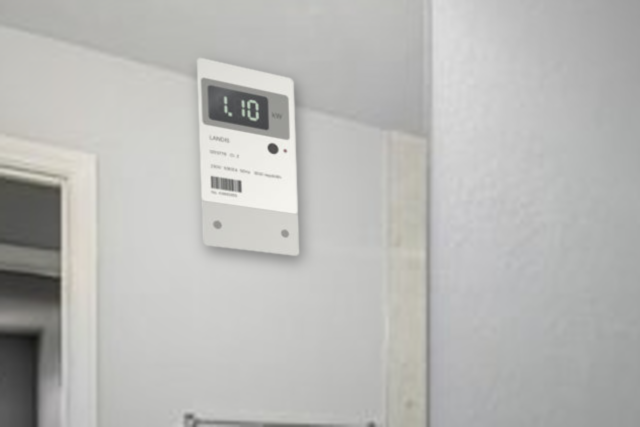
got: 1.10 kW
